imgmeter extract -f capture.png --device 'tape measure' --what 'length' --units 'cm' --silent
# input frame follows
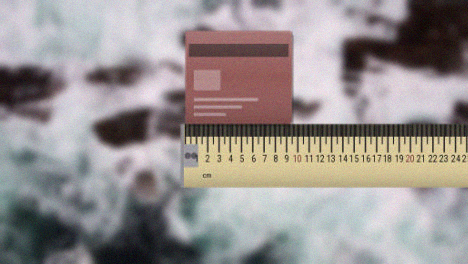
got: 9.5 cm
